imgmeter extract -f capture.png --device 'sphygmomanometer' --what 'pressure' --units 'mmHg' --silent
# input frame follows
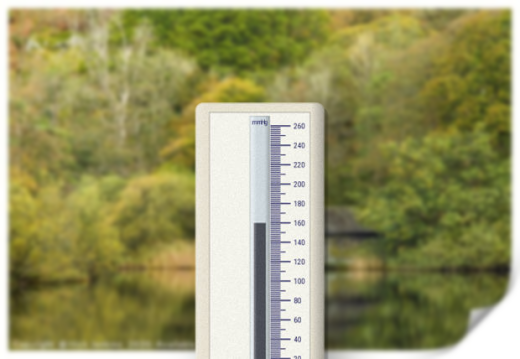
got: 160 mmHg
